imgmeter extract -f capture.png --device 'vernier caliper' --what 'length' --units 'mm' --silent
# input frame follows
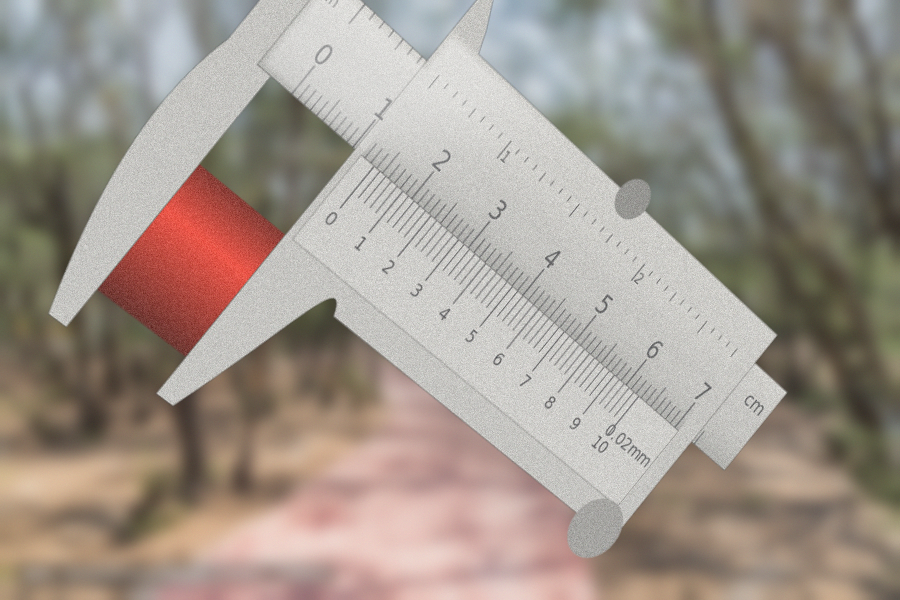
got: 13.6 mm
